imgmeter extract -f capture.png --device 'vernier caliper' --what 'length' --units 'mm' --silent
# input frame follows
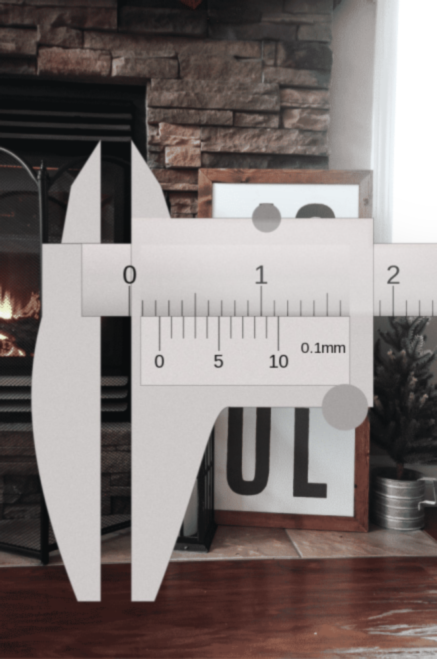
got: 2.3 mm
